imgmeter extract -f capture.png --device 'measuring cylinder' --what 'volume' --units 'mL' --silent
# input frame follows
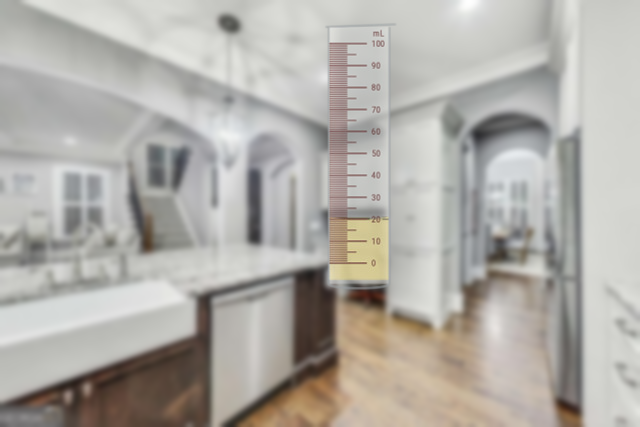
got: 20 mL
